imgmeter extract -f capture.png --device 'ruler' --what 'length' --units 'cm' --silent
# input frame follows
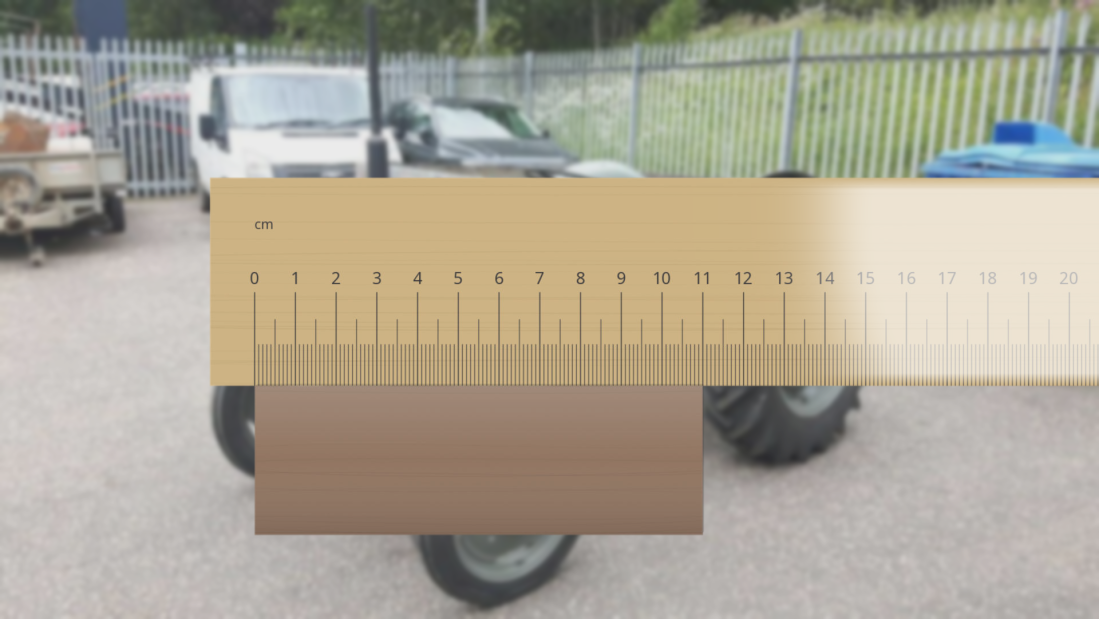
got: 11 cm
